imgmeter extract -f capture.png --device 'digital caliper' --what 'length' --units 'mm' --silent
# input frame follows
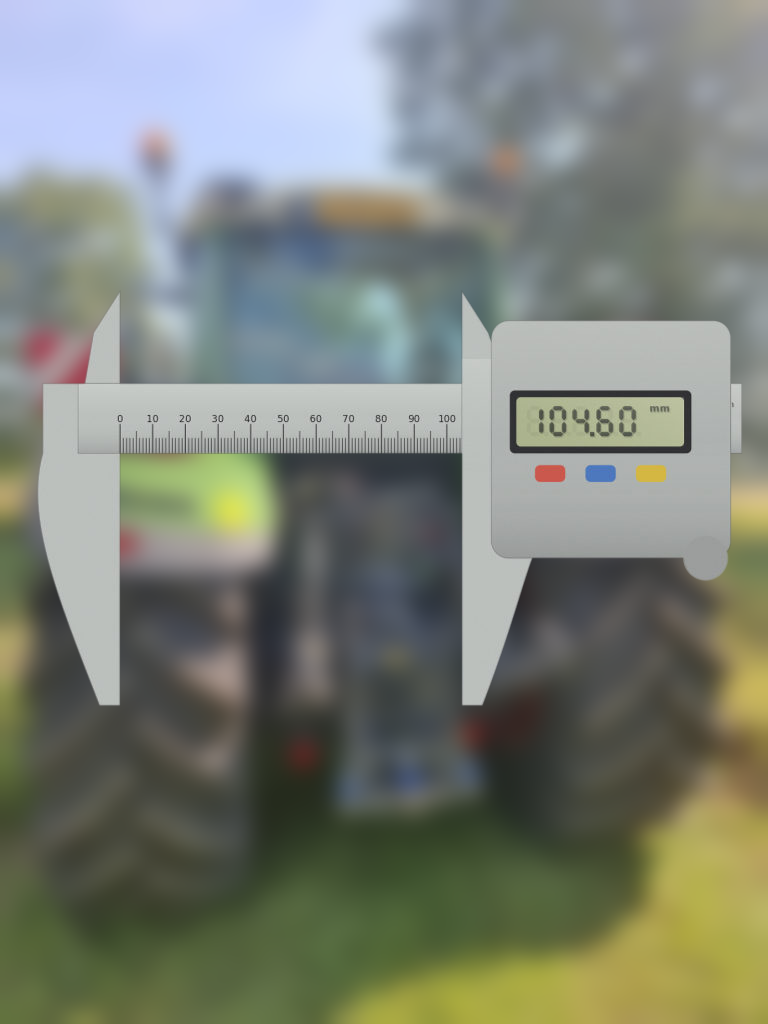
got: 104.60 mm
